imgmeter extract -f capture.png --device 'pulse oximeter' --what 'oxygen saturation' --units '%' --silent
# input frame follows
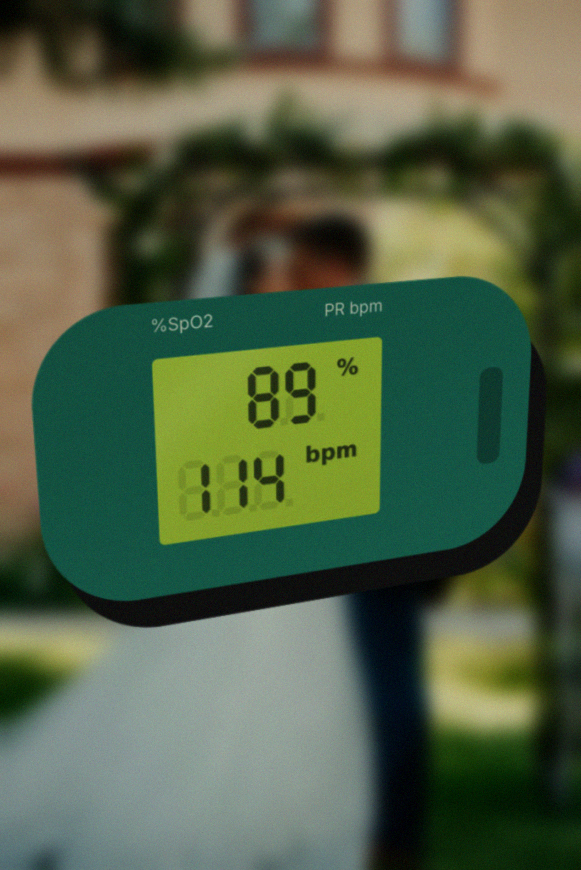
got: 89 %
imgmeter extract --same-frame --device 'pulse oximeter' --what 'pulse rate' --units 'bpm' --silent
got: 114 bpm
